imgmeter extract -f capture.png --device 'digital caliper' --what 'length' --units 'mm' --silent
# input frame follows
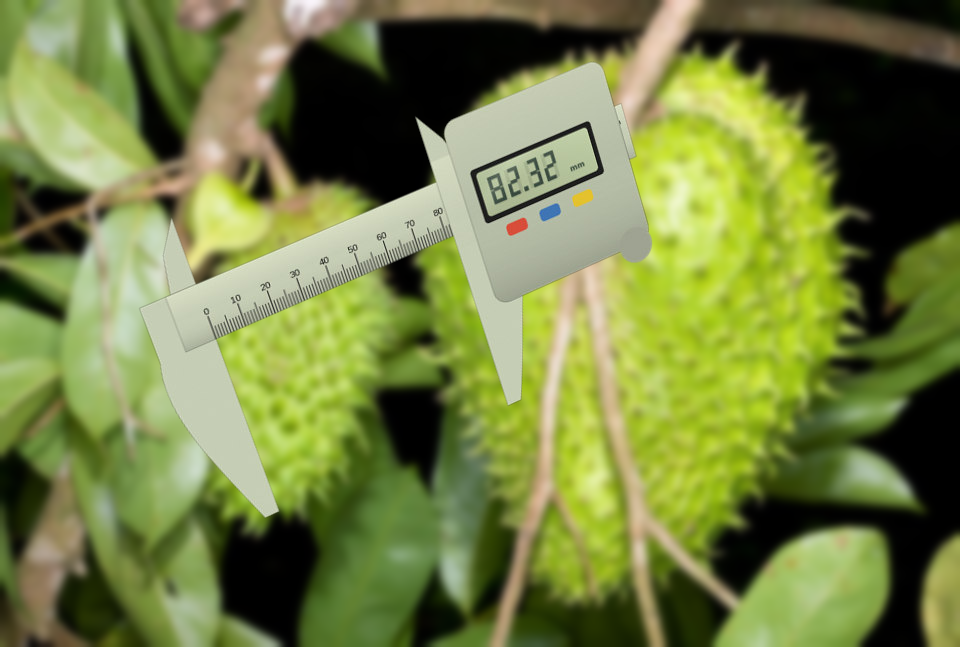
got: 82.32 mm
